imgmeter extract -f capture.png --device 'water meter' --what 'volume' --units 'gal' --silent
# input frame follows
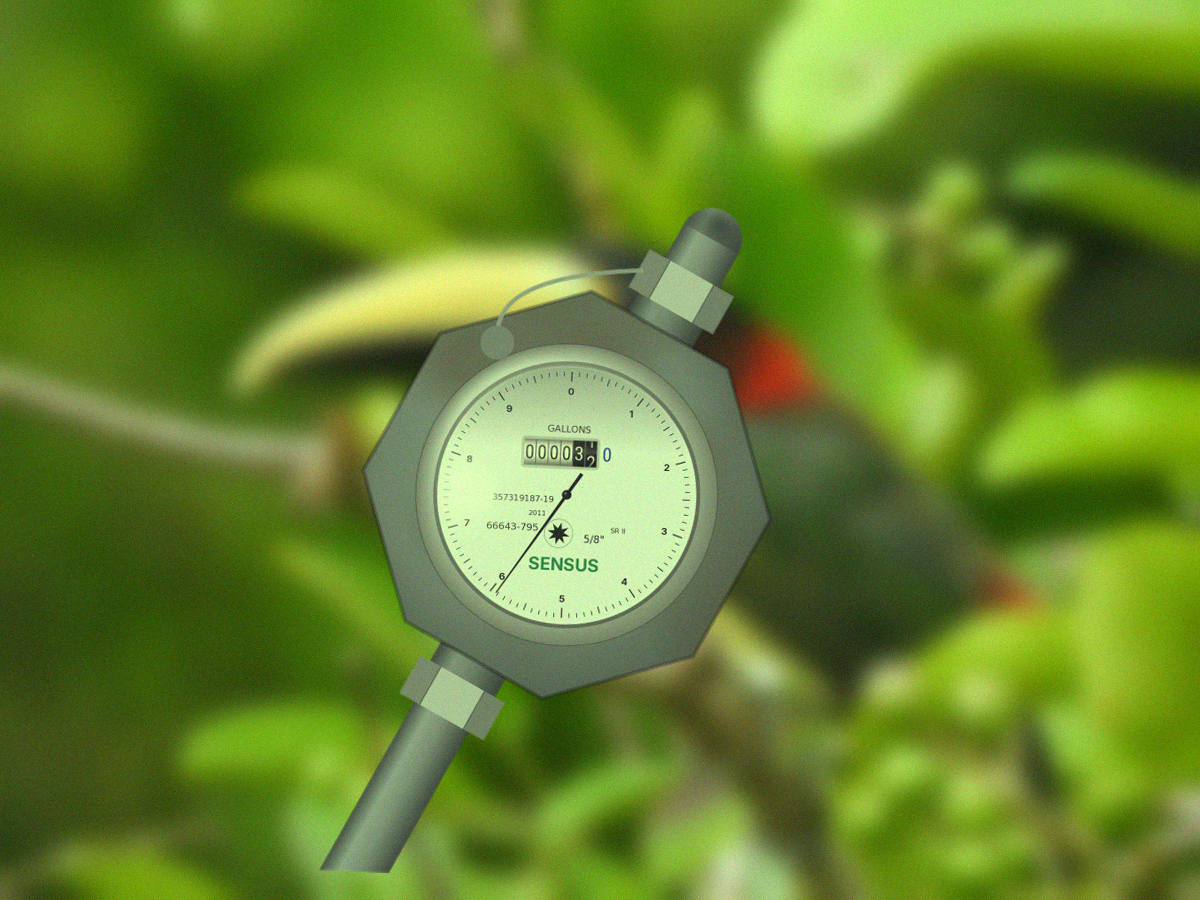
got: 315.9 gal
